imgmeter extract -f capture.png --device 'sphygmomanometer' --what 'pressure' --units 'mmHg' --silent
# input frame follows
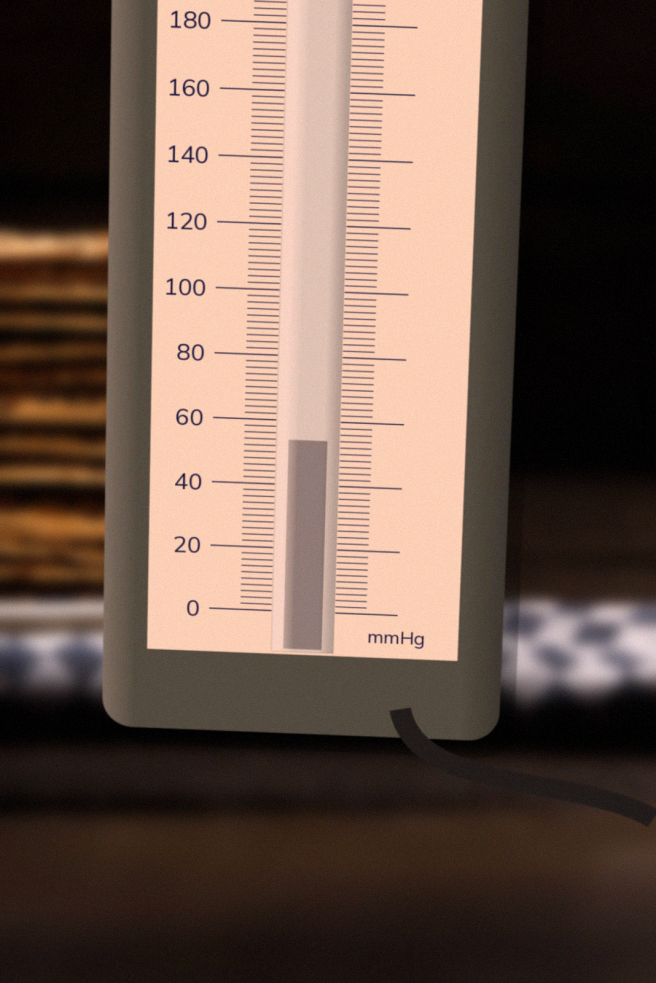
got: 54 mmHg
